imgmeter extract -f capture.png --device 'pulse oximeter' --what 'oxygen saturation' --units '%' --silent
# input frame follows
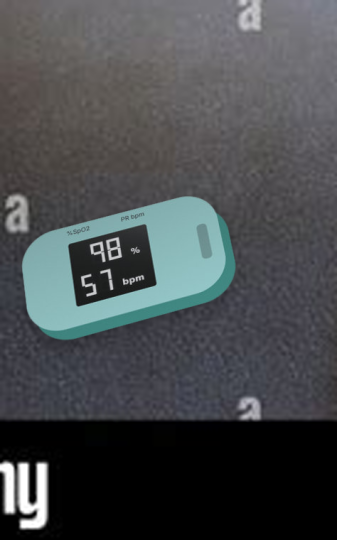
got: 98 %
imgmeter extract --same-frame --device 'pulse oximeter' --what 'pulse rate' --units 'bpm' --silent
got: 57 bpm
